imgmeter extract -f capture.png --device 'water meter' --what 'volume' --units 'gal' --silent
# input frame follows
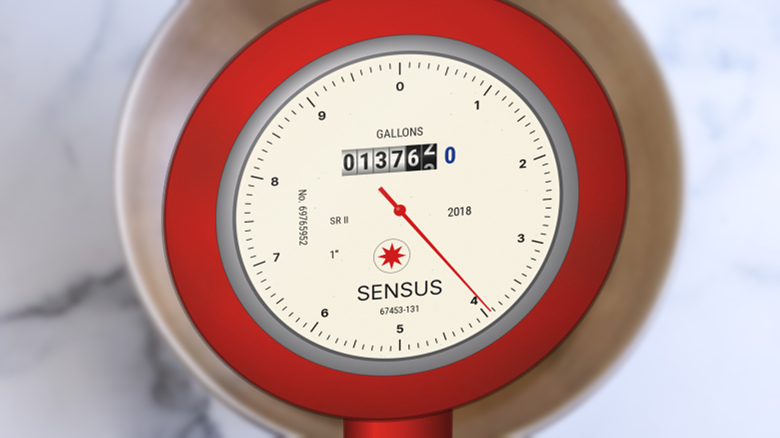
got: 137623.9 gal
